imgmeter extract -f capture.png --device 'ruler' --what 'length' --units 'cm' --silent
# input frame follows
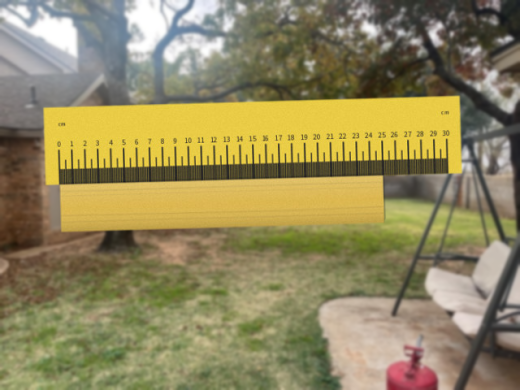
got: 25 cm
